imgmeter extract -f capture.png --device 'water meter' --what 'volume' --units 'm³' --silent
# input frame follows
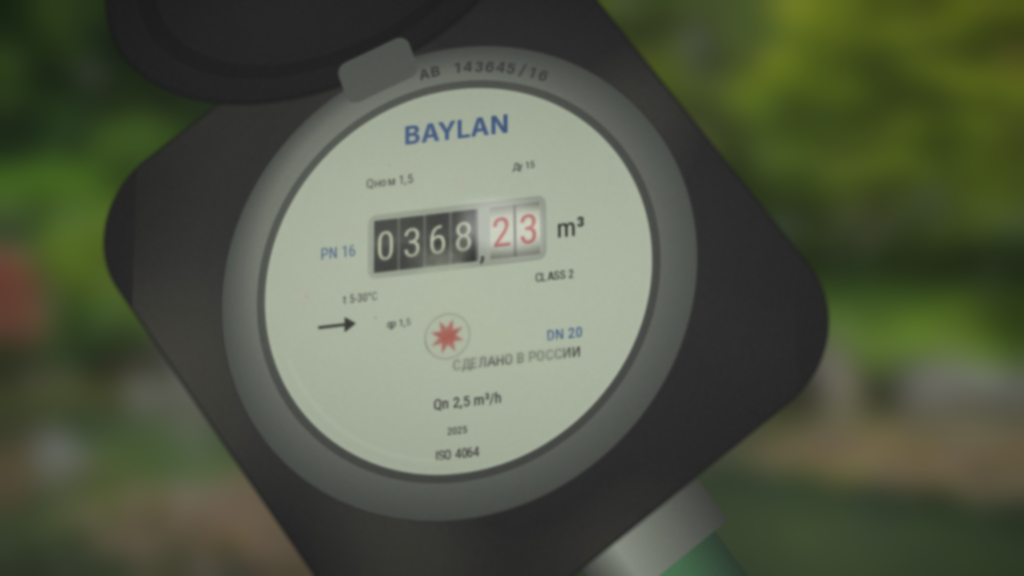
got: 368.23 m³
